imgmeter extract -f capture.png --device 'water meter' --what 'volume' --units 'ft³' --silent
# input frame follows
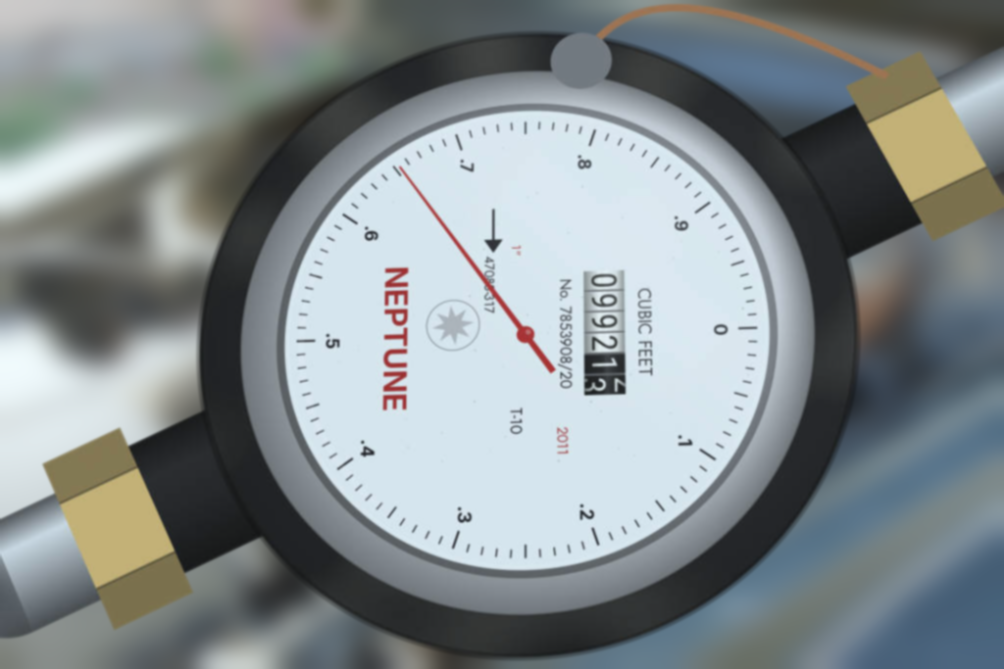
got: 99212.65 ft³
